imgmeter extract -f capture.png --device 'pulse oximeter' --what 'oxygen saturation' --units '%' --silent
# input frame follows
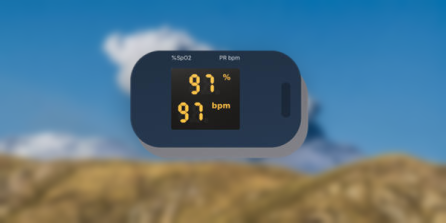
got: 97 %
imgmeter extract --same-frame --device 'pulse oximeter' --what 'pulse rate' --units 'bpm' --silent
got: 97 bpm
